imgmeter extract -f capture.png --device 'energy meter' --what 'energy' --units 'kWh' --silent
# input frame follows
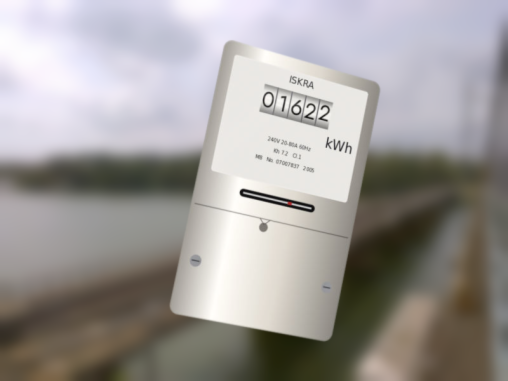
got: 1622 kWh
